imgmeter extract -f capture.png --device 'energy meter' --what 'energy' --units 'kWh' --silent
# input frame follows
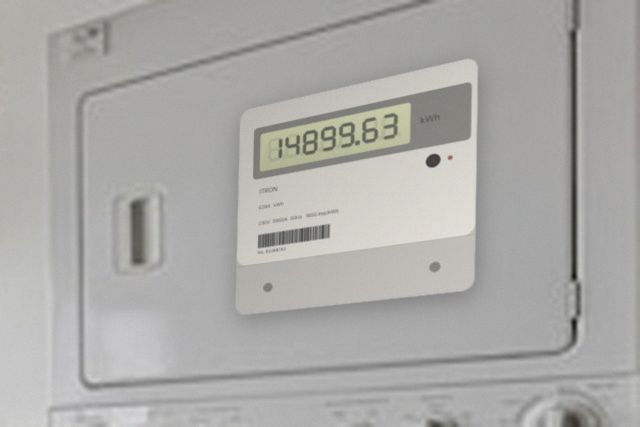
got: 14899.63 kWh
